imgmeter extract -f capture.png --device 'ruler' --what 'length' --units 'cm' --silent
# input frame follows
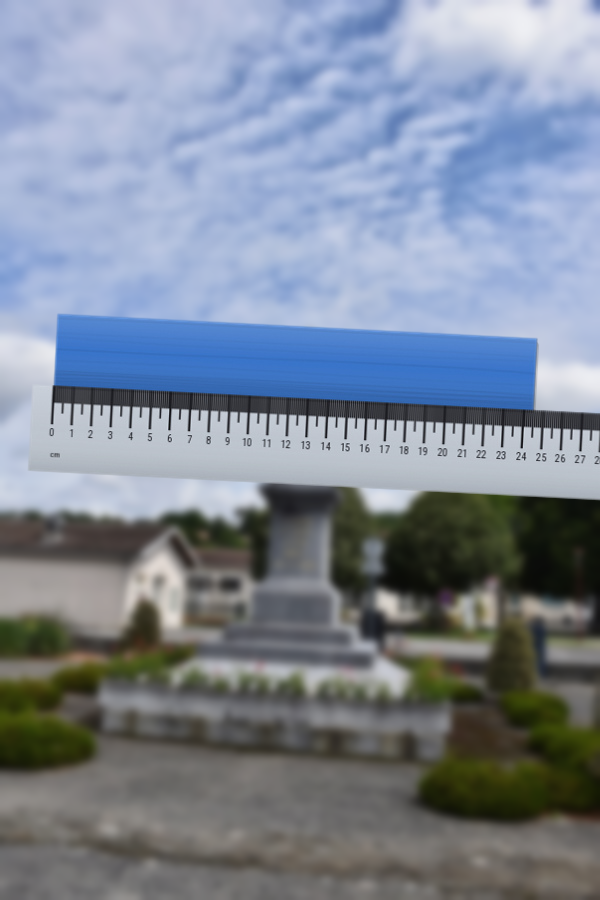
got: 24.5 cm
